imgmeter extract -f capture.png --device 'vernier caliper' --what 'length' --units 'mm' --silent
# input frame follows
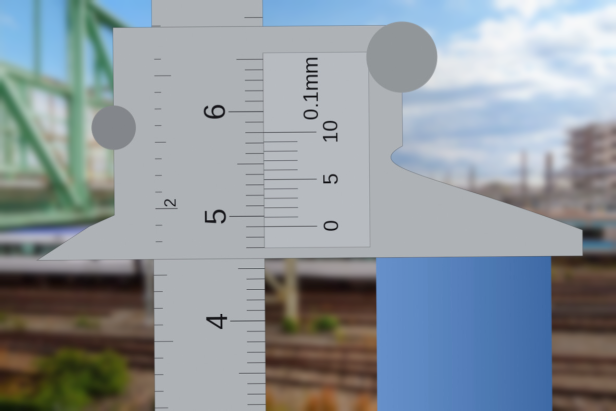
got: 49.0 mm
